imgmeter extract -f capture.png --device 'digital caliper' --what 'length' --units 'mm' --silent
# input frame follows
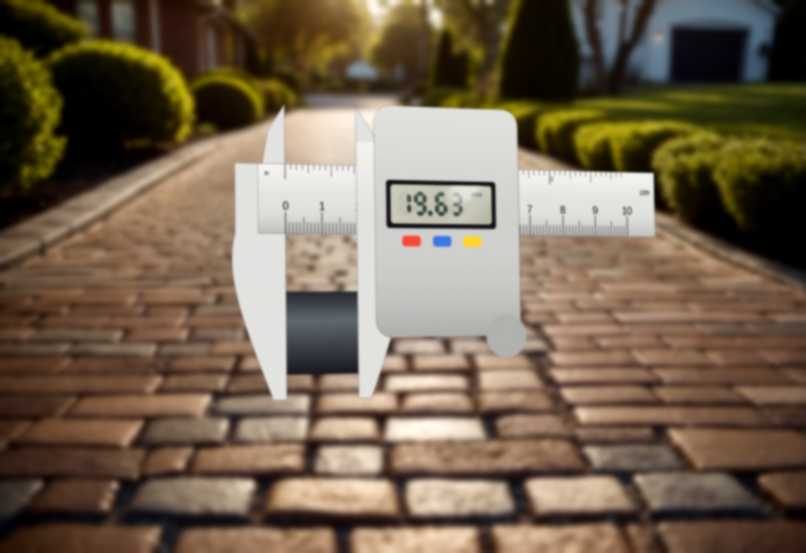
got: 19.63 mm
